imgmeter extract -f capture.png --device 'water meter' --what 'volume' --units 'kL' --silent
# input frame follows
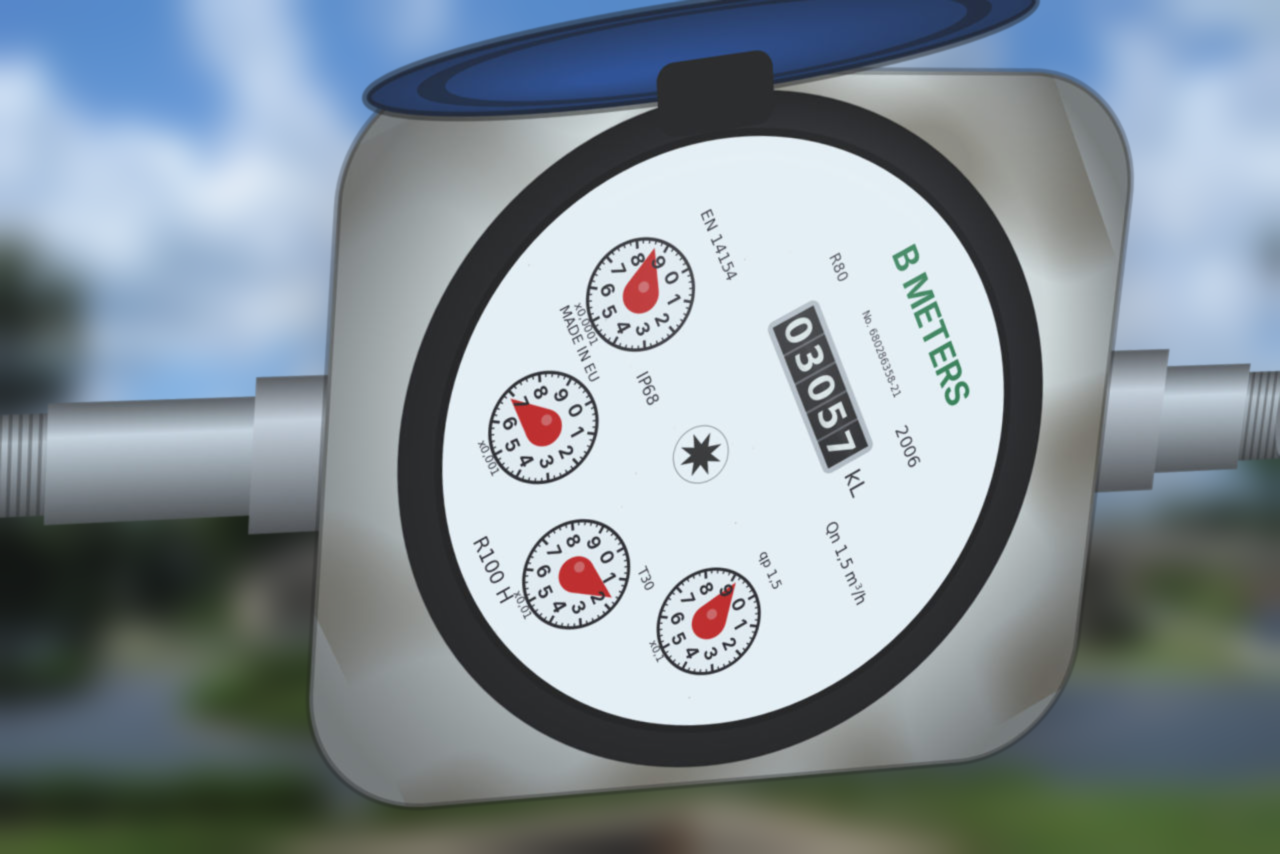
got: 3056.9168 kL
